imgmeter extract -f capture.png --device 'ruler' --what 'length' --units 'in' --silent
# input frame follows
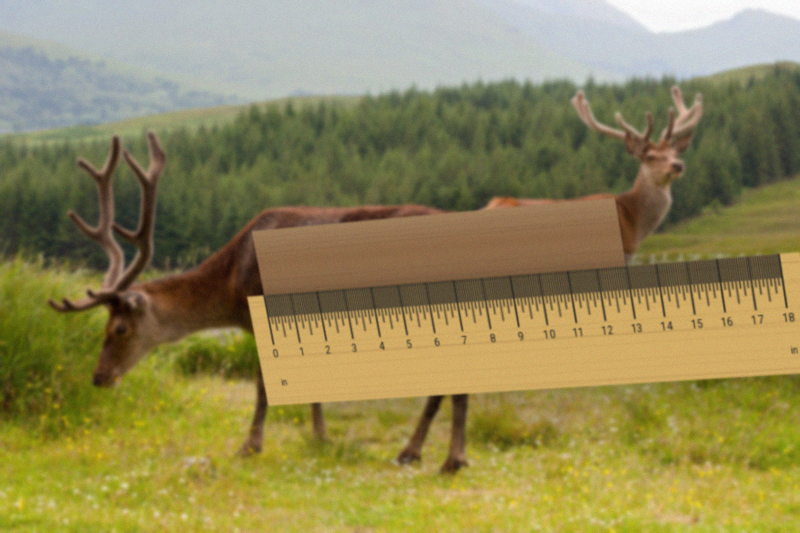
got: 13 in
